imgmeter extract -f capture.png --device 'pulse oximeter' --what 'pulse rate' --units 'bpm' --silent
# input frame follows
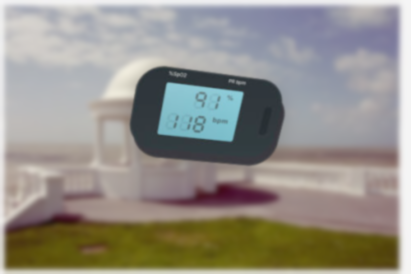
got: 118 bpm
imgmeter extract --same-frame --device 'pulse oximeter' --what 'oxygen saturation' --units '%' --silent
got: 91 %
